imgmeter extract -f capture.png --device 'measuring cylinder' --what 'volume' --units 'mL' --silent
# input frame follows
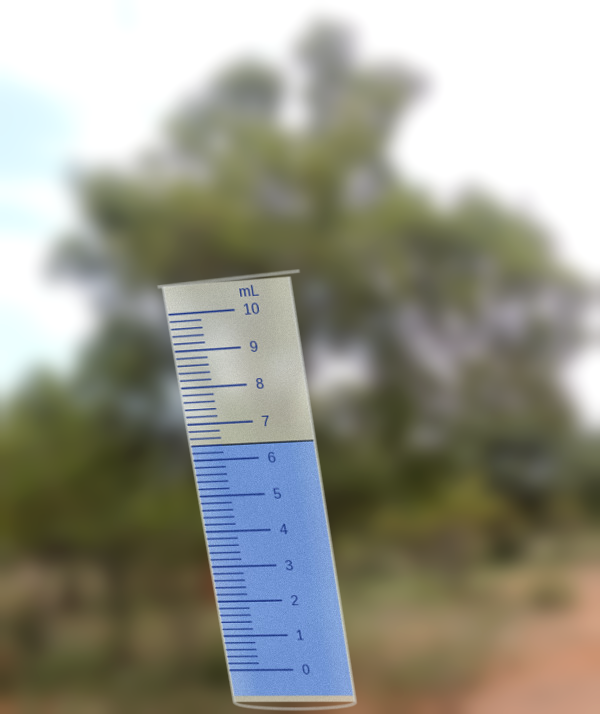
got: 6.4 mL
